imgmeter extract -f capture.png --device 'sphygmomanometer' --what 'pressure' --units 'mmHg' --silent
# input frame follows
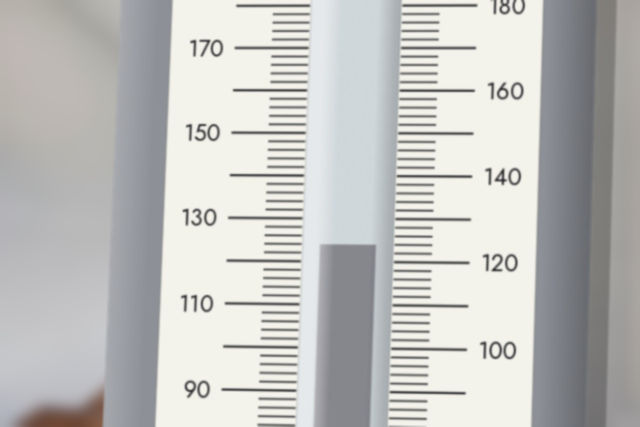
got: 124 mmHg
